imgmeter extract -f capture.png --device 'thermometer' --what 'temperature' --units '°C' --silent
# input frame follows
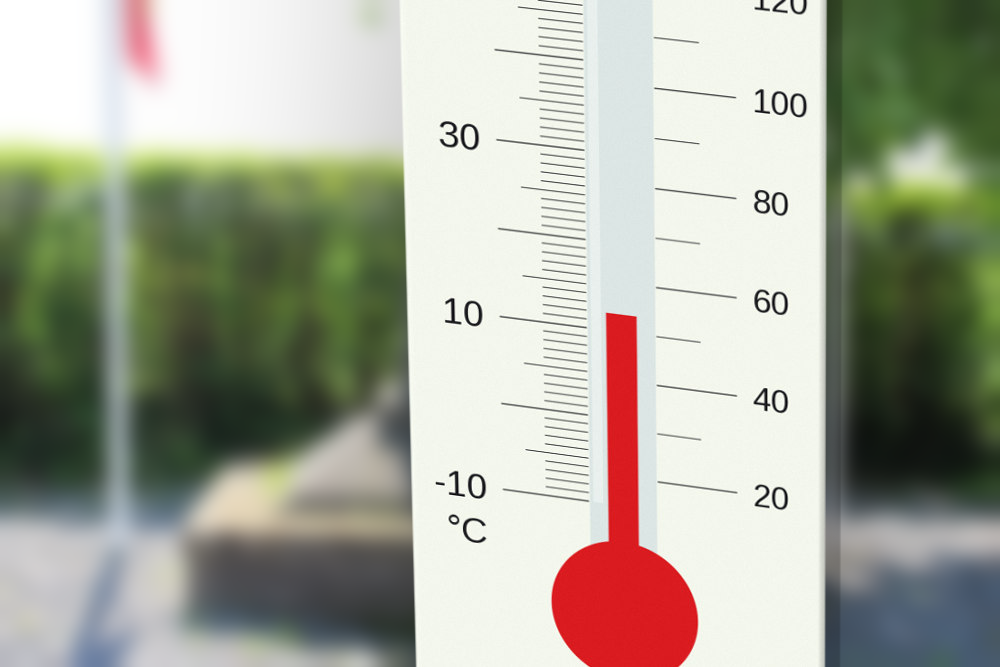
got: 12 °C
